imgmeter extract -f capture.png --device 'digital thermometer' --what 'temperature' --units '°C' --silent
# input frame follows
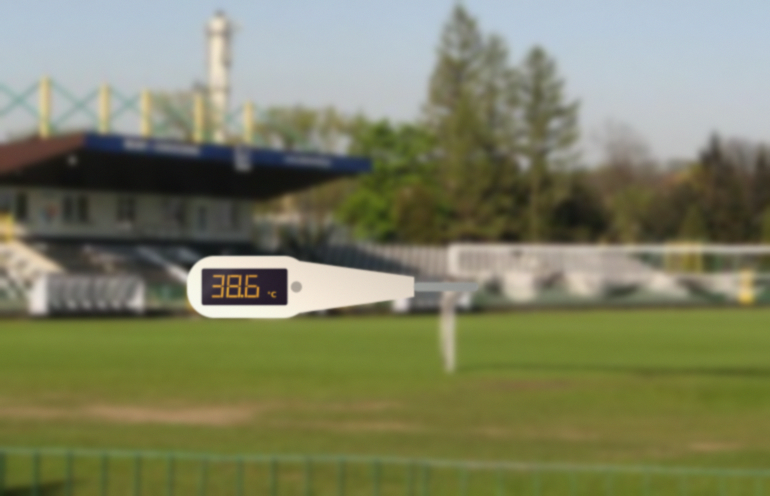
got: 38.6 °C
